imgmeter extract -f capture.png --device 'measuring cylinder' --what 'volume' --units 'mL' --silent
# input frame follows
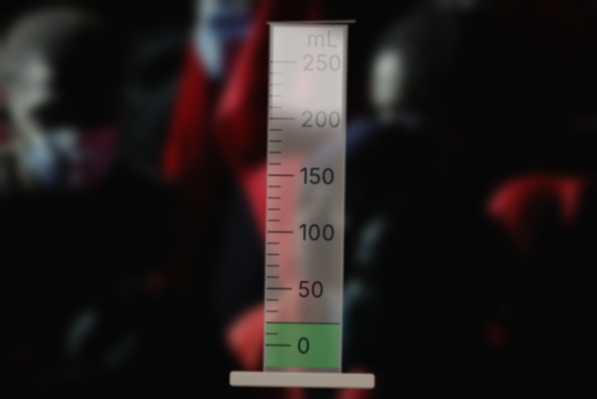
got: 20 mL
